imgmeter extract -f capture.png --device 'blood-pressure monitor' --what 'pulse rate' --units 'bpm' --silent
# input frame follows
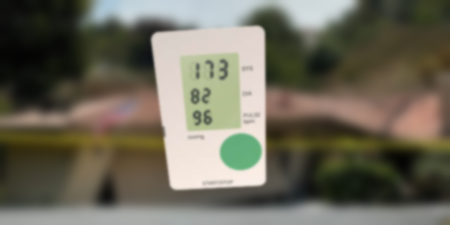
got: 96 bpm
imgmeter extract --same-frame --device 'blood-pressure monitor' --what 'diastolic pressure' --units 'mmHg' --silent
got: 82 mmHg
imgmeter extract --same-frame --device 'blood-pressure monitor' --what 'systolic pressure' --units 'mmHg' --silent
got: 173 mmHg
